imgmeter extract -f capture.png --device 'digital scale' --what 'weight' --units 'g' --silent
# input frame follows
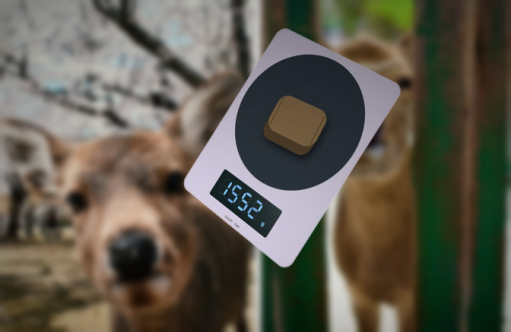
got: 1552 g
